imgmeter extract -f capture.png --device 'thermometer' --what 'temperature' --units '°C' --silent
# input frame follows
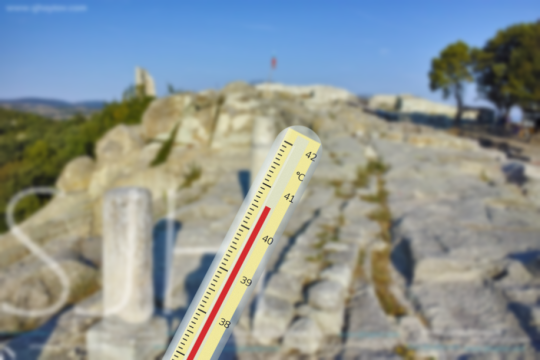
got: 40.6 °C
